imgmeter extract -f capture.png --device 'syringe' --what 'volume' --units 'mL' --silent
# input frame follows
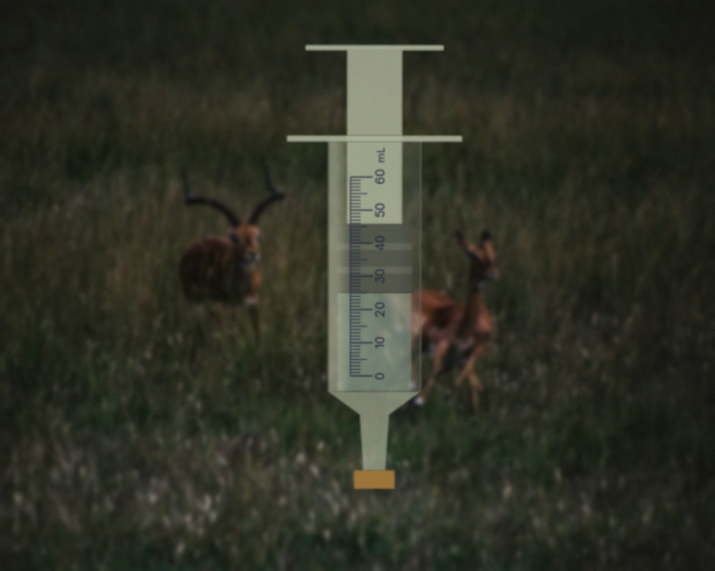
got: 25 mL
